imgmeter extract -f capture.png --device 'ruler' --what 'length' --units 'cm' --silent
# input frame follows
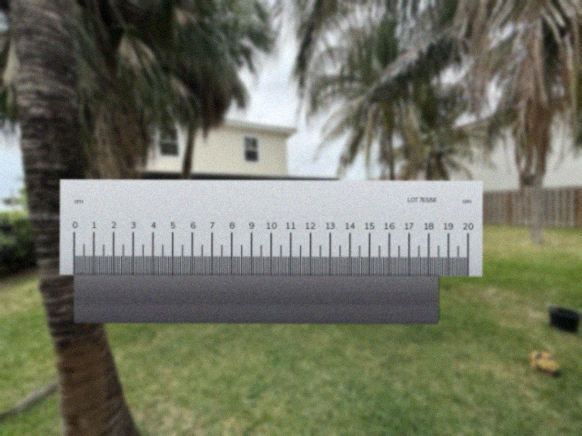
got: 18.5 cm
